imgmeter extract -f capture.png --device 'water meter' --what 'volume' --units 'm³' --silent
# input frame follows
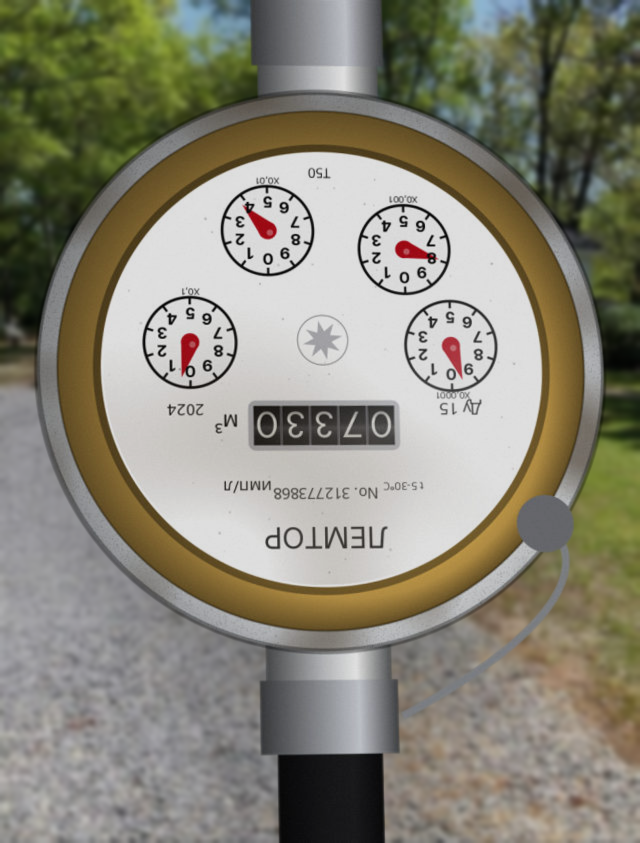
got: 7330.0379 m³
